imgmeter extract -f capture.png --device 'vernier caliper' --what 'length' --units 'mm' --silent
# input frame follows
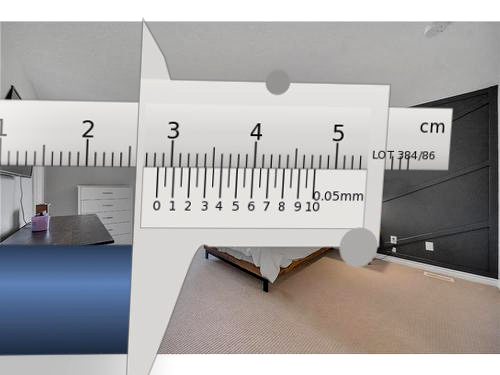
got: 28.4 mm
